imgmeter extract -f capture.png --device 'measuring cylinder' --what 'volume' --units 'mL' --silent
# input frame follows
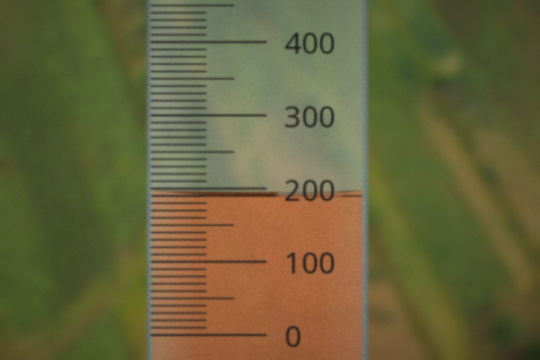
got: 190 mL
